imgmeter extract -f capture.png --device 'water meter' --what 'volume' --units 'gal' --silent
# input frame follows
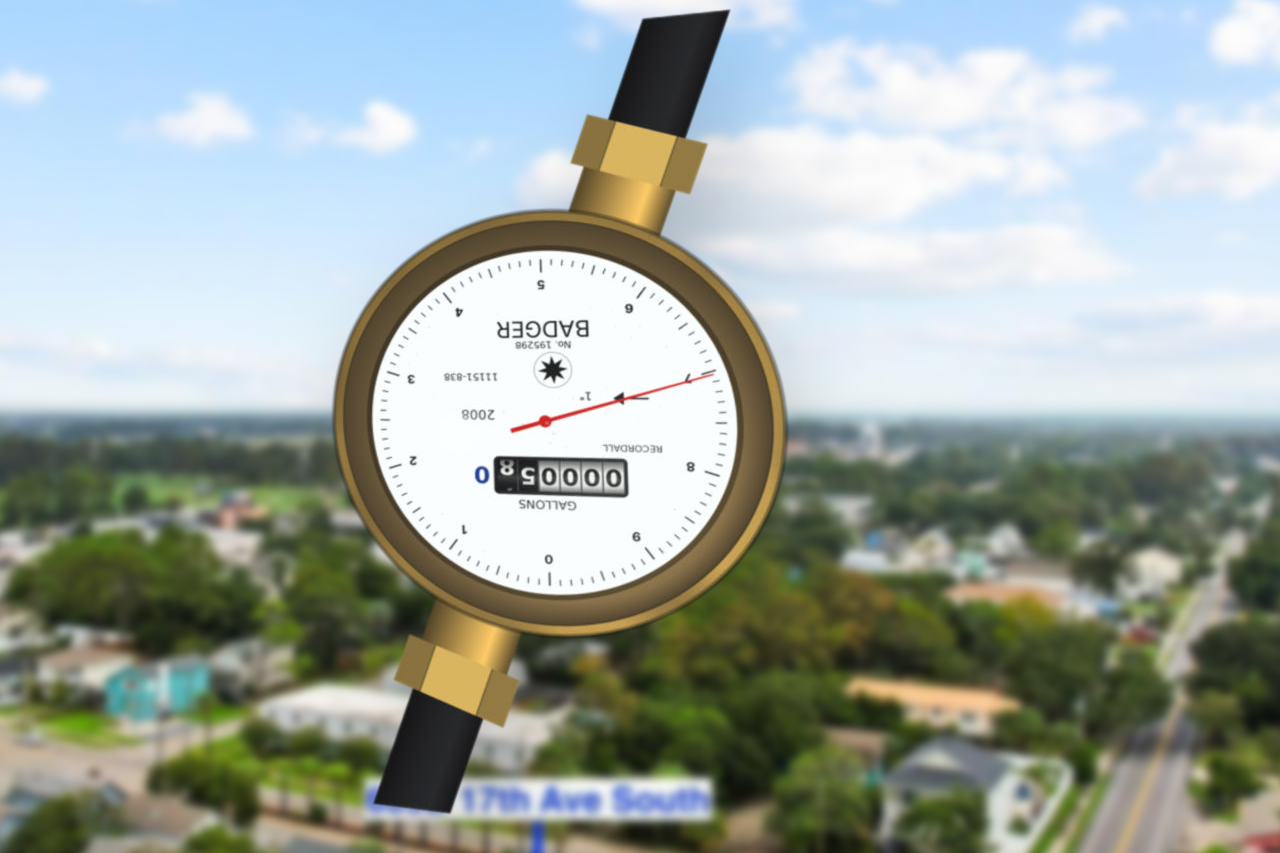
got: 577.0 gal
